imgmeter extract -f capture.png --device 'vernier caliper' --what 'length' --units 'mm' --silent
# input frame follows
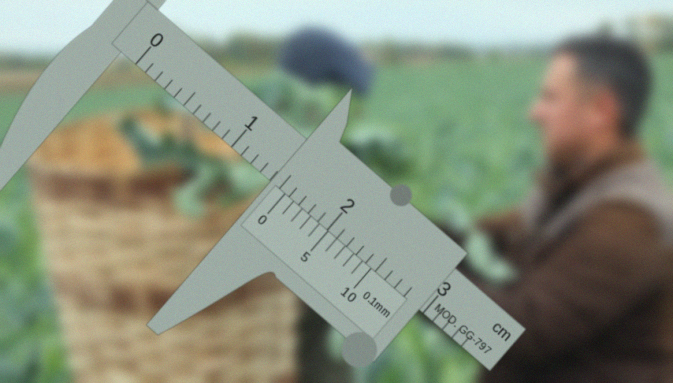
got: 15.6 mm
